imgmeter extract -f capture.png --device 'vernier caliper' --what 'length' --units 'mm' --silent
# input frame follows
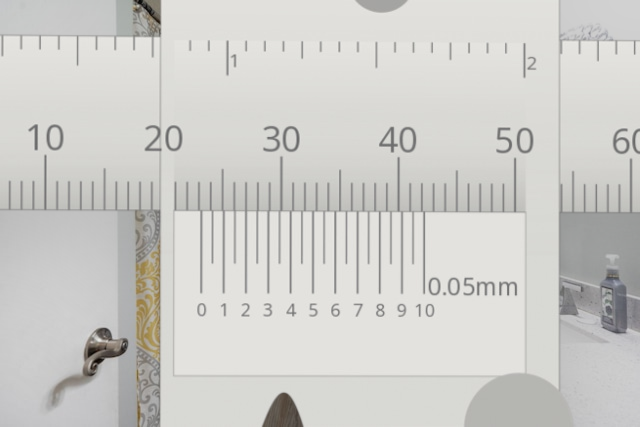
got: 23.2 mm
